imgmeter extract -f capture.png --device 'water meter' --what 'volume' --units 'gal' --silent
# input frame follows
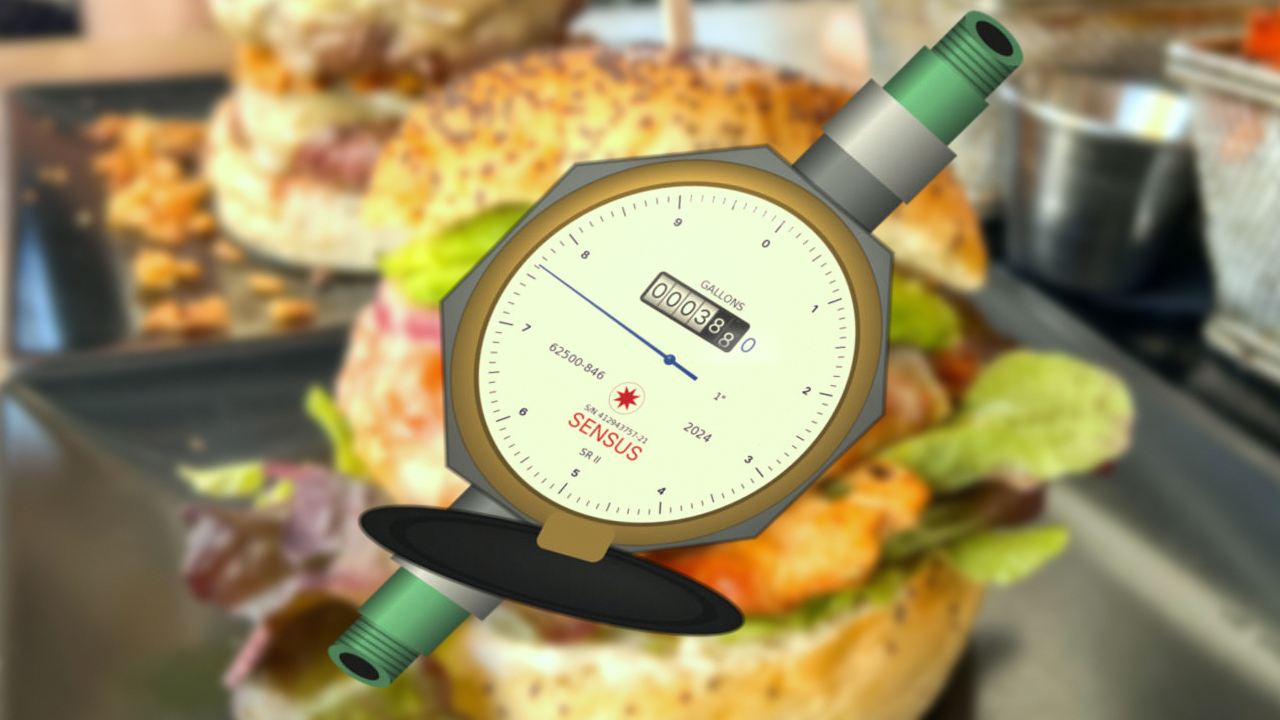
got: 3877.6 gal
